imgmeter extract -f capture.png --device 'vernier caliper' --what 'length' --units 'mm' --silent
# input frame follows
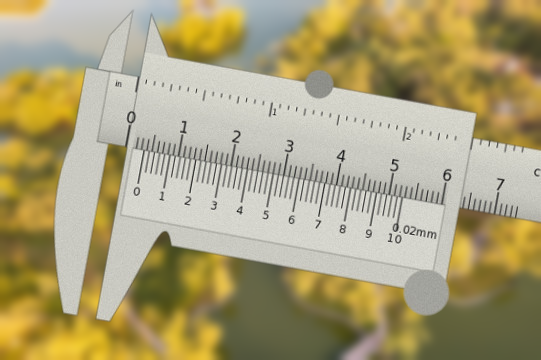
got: 3.5 mm
